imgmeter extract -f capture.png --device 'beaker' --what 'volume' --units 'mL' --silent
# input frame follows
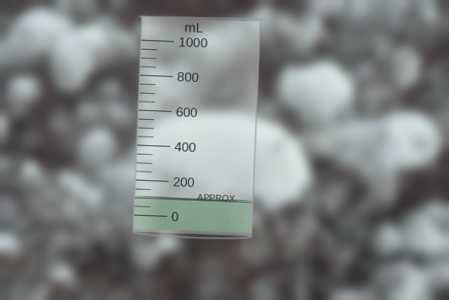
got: 100 mL
